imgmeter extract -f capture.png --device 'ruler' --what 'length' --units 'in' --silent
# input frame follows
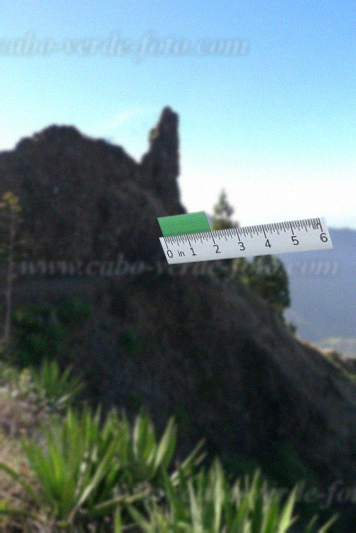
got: 2 in
